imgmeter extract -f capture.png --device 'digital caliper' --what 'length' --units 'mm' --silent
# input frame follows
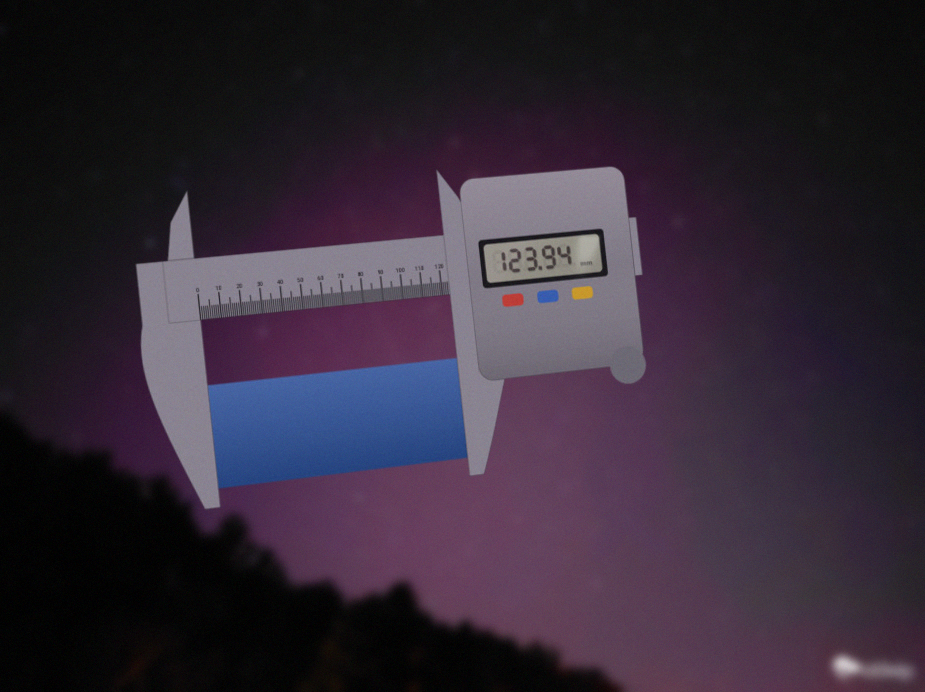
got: 123.94 mm
